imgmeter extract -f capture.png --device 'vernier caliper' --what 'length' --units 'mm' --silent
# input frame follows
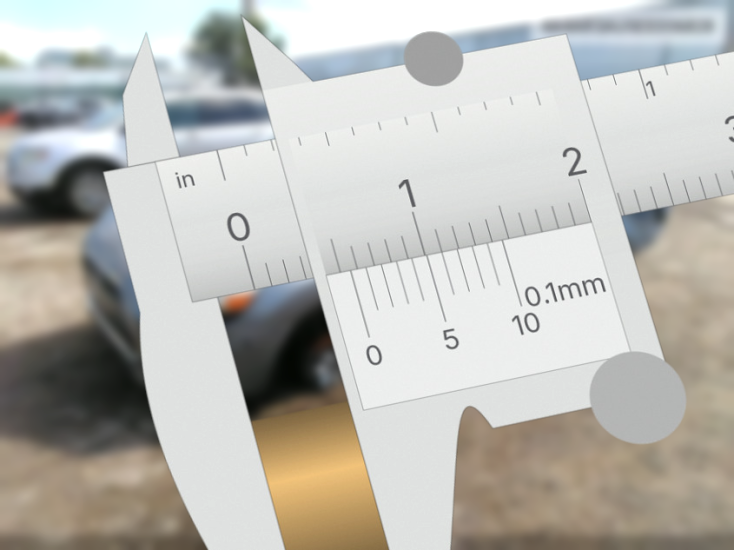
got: 5.6 mm
